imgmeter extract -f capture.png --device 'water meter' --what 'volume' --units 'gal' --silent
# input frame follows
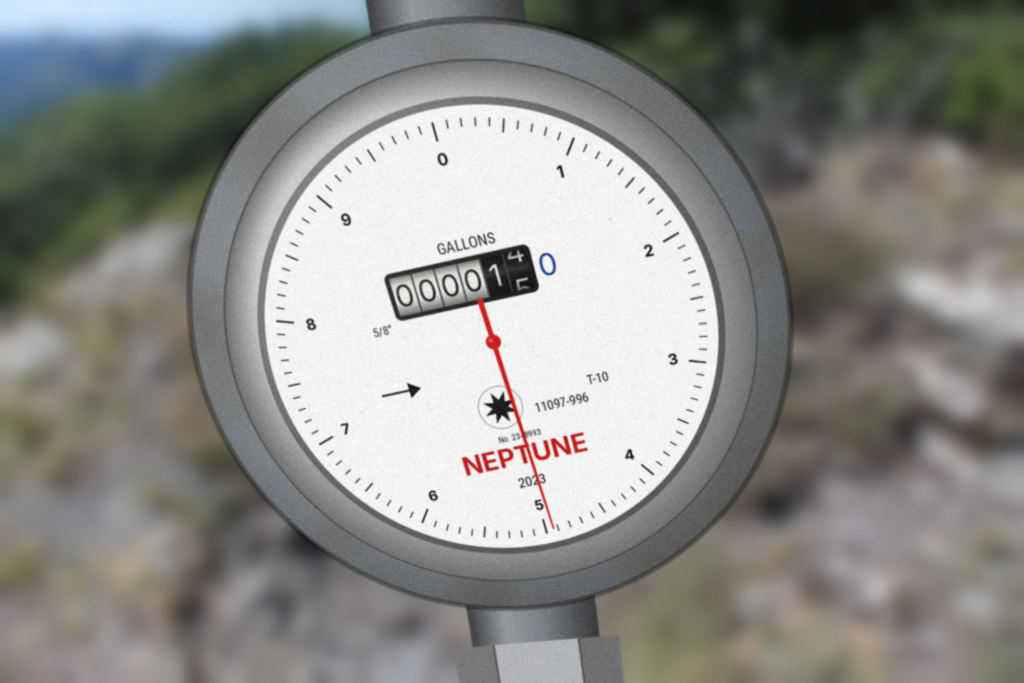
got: 144.9 gal
